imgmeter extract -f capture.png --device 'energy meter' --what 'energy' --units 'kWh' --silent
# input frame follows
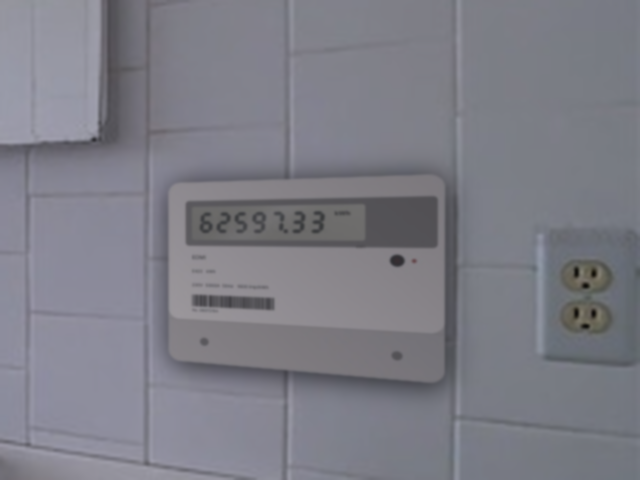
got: 62597.33 kWh
